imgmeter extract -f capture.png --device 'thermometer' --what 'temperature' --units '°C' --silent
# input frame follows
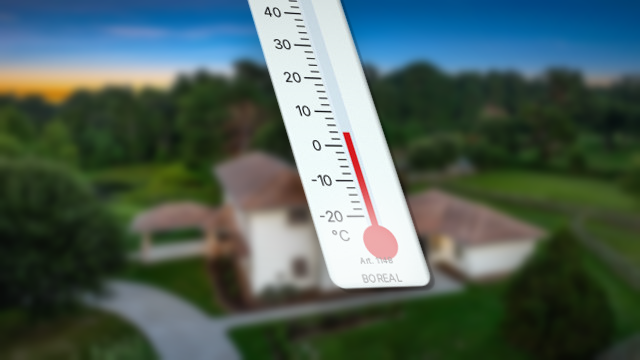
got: 4 °C
